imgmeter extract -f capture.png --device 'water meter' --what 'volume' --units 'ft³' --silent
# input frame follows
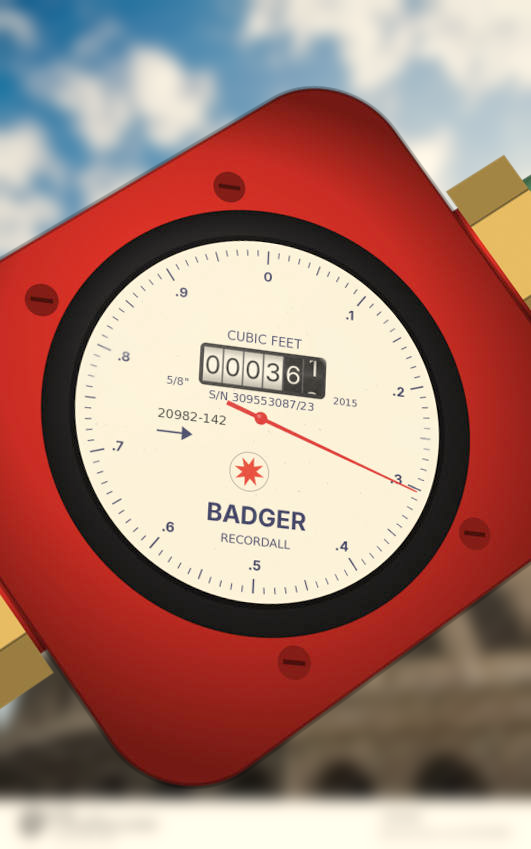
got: 361.30 ft³
